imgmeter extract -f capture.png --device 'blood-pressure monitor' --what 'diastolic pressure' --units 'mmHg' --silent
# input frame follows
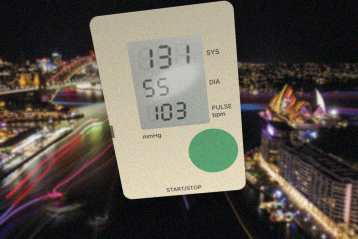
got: 55 mmHg
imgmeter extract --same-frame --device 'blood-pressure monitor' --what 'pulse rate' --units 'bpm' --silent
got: 103 bpm
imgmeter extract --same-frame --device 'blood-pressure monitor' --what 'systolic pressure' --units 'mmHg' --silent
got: 131 mmHg
